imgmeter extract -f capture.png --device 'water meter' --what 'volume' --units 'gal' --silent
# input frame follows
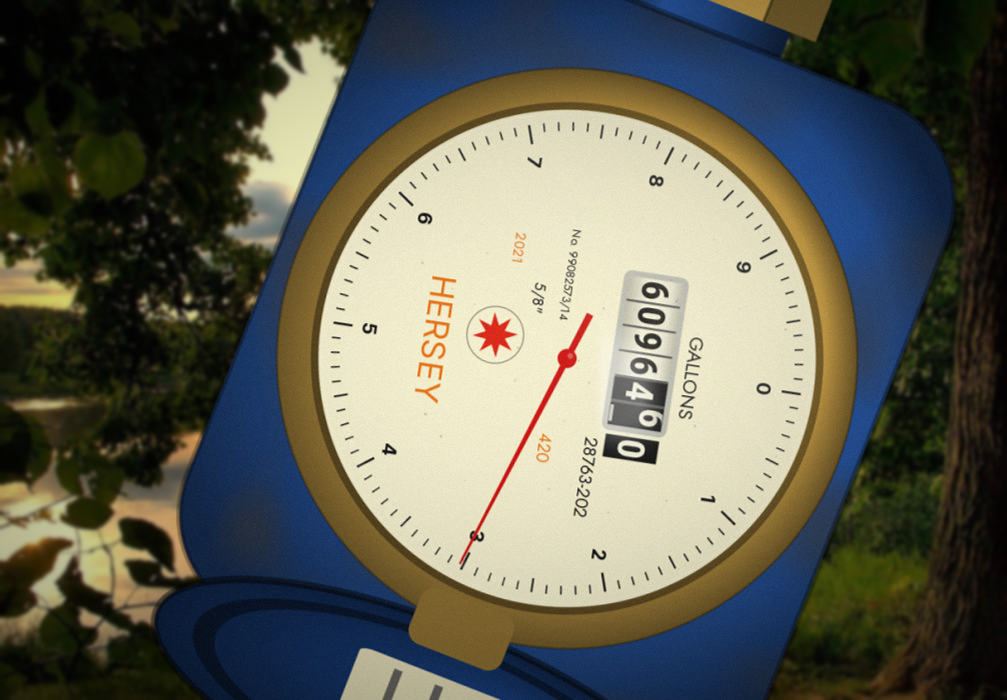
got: 6096463.0 gal
